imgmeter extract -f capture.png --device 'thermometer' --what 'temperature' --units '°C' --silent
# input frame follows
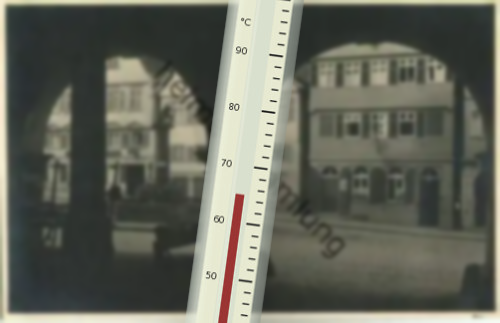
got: 65 °C
